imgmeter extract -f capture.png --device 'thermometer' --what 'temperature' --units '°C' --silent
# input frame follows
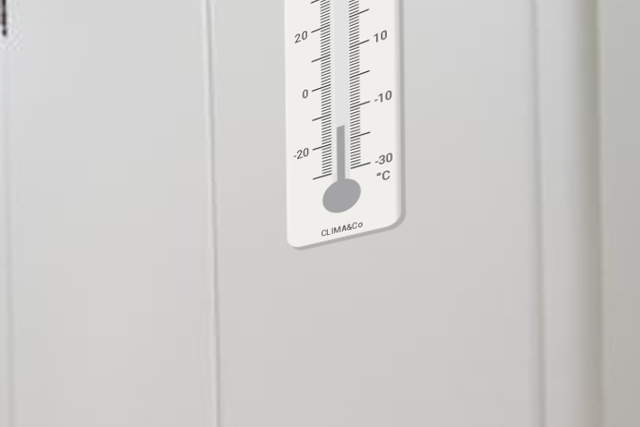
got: -15 °C
